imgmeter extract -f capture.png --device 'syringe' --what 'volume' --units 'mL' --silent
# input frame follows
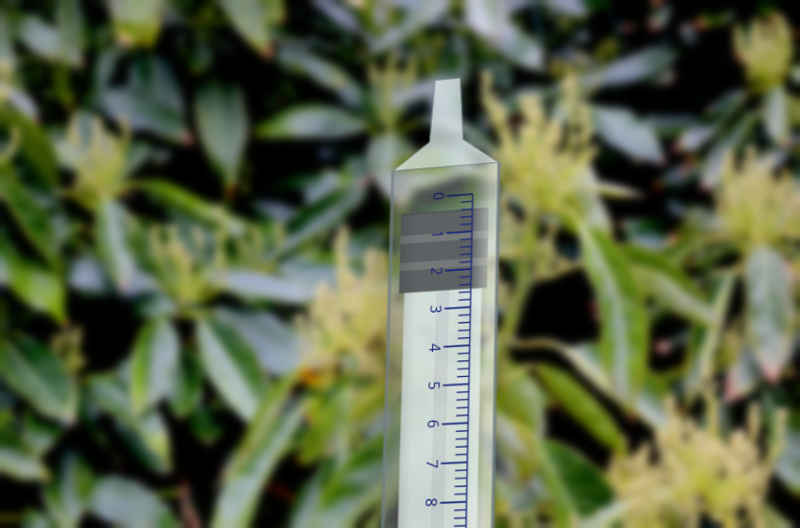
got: 0.4 mL
